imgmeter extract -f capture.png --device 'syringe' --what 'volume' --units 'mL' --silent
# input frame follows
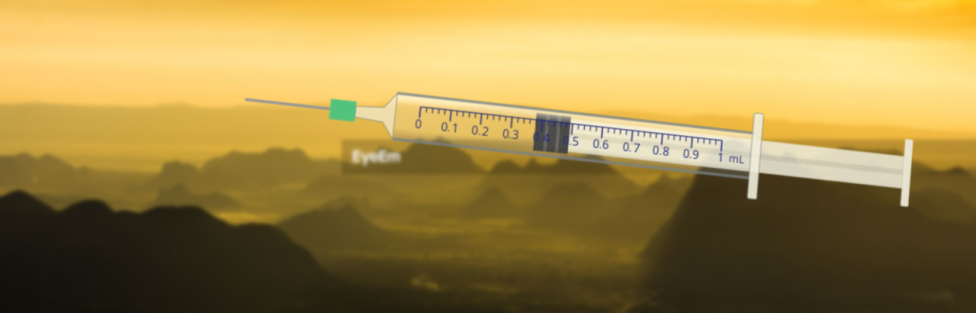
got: 0.38 mL
